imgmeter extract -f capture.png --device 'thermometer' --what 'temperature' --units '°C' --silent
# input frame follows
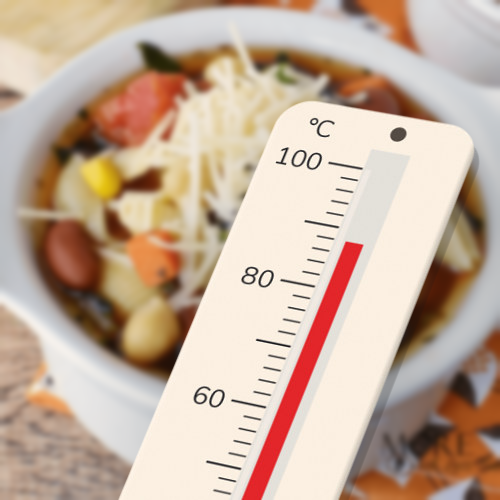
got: 88 °C
